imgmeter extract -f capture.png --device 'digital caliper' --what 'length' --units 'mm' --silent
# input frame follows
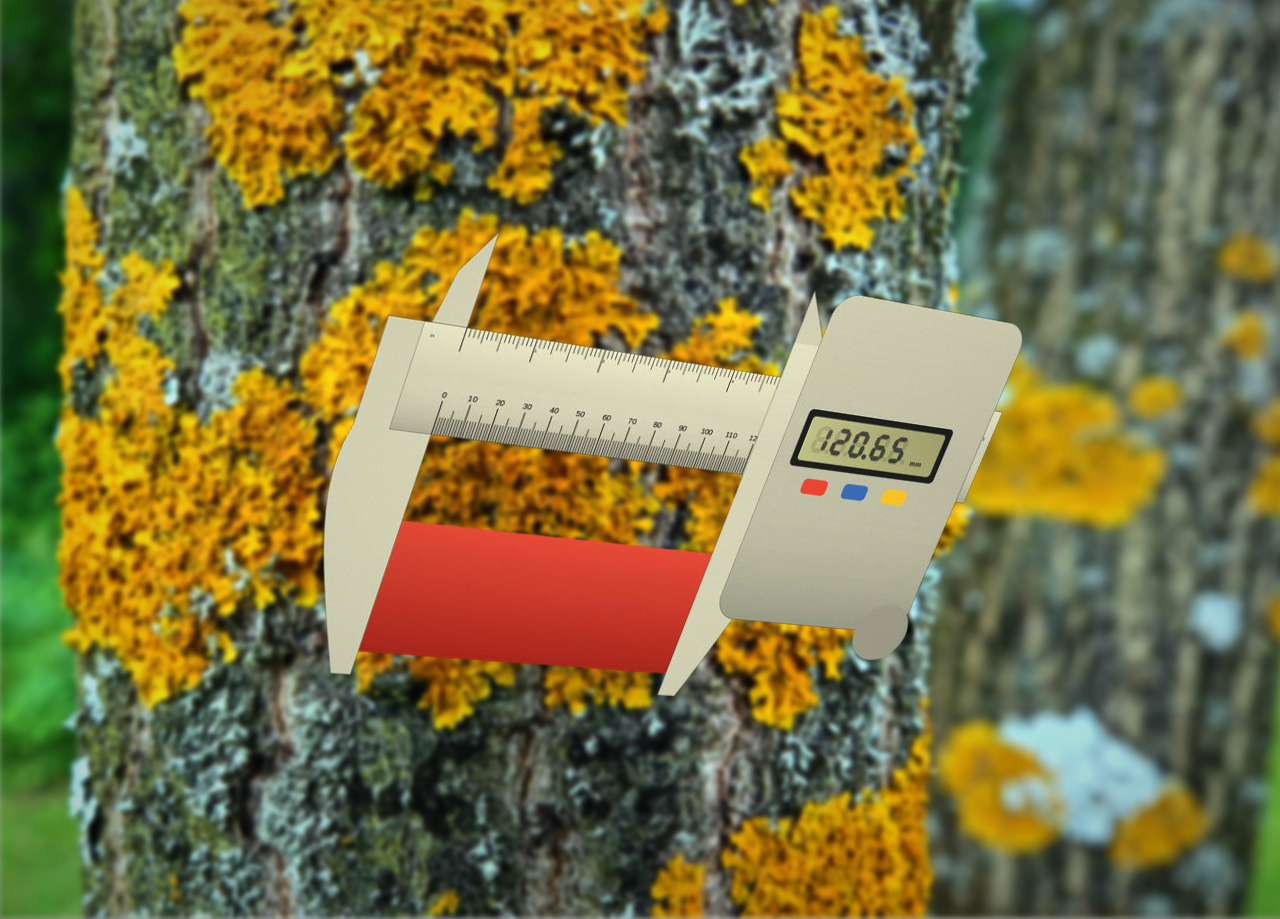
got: 120.65 mm
